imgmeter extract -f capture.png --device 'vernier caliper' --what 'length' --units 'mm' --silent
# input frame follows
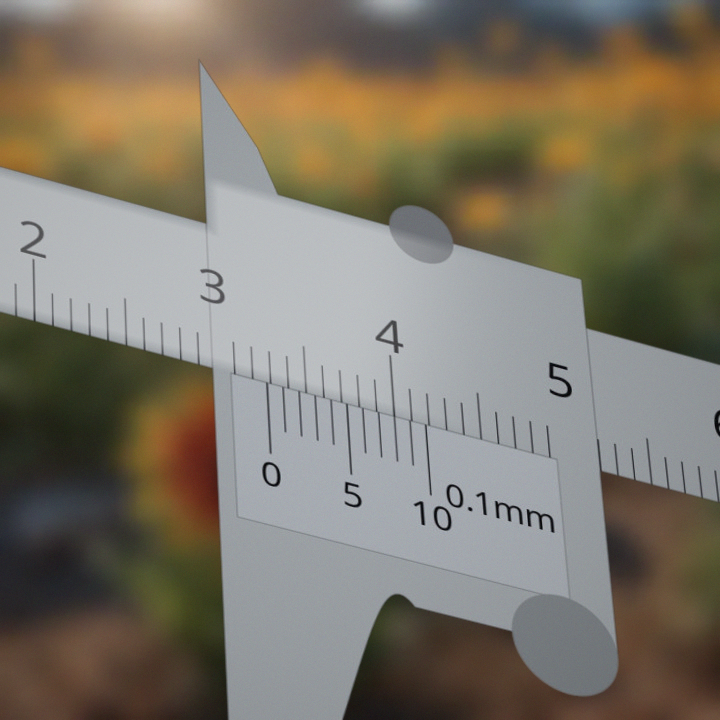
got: 32.8 mm
